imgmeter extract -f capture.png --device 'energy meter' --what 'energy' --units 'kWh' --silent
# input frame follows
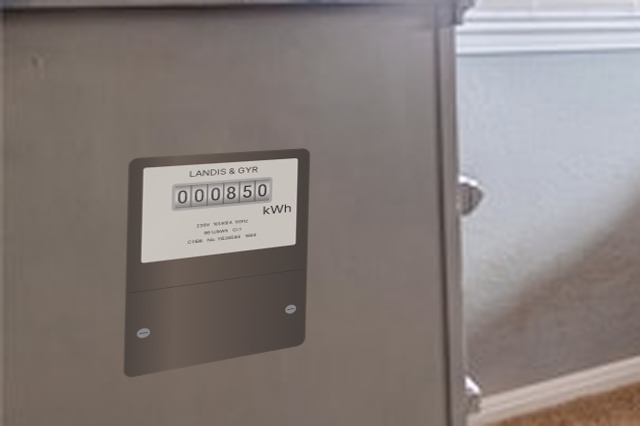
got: 850 kWh
